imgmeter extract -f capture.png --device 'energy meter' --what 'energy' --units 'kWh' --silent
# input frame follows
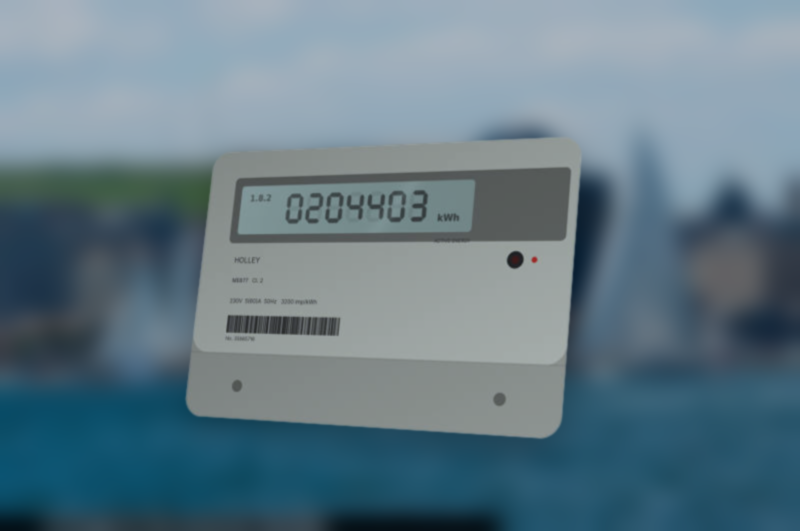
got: 204403 kWh
